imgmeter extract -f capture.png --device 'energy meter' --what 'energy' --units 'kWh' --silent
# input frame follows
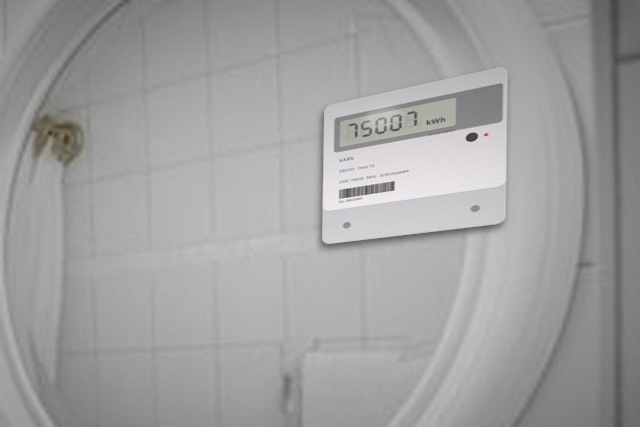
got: 75007 kWh
